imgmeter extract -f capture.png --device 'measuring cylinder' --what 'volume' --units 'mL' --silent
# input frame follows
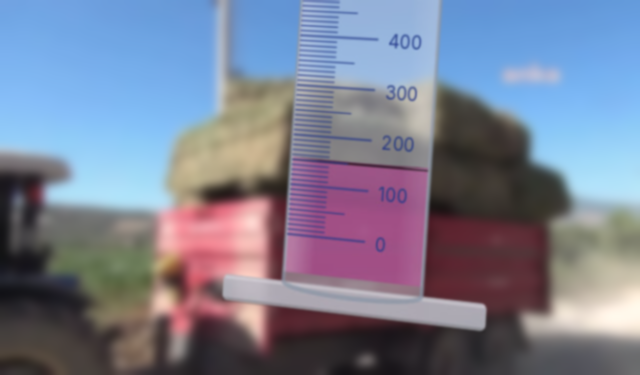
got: 150 mL
